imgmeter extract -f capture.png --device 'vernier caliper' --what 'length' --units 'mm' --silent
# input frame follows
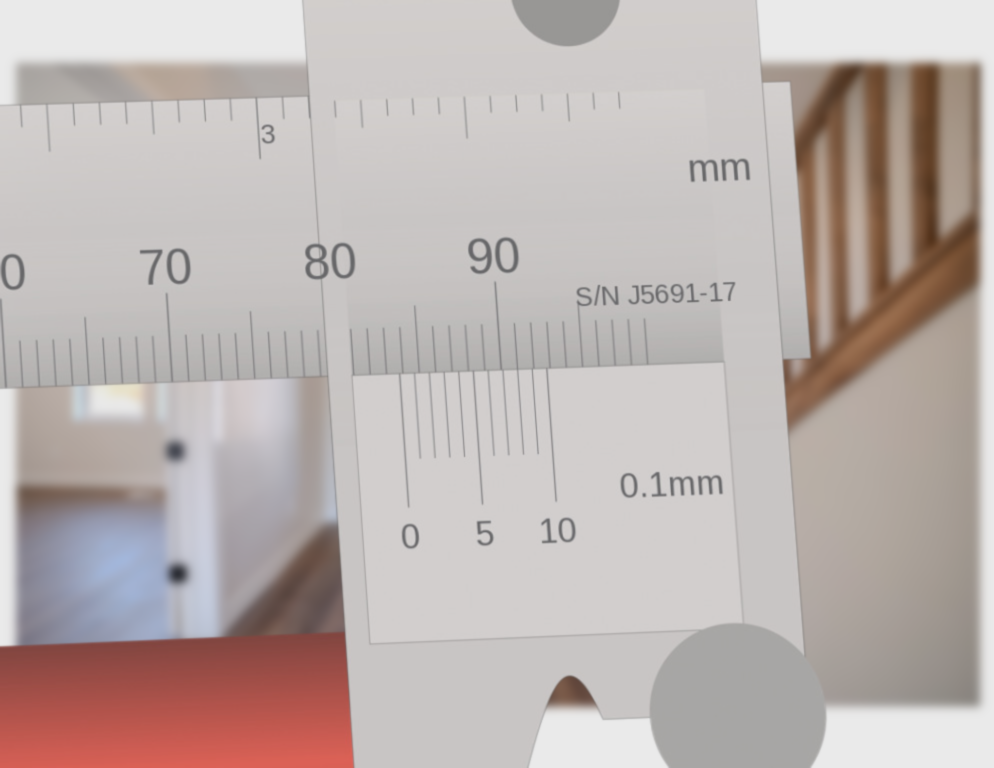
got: 83.8 mm
